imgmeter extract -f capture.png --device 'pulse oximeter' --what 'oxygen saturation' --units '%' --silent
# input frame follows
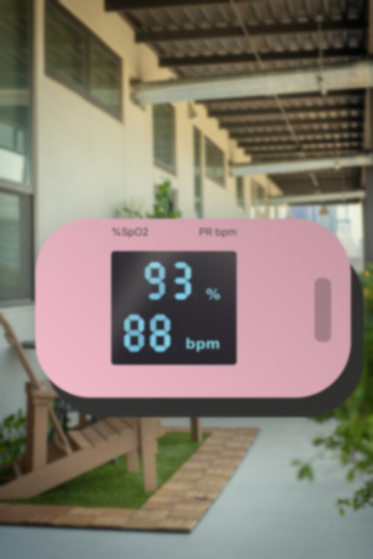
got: 93 %
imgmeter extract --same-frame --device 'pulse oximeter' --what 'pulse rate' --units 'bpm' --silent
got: 88 bpm
